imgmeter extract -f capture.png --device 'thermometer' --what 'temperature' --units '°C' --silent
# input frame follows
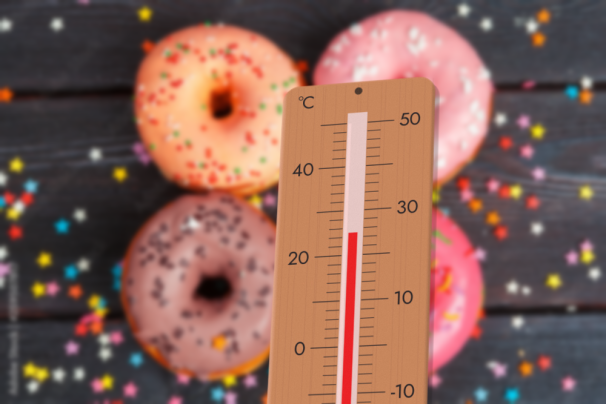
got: 25 °C
